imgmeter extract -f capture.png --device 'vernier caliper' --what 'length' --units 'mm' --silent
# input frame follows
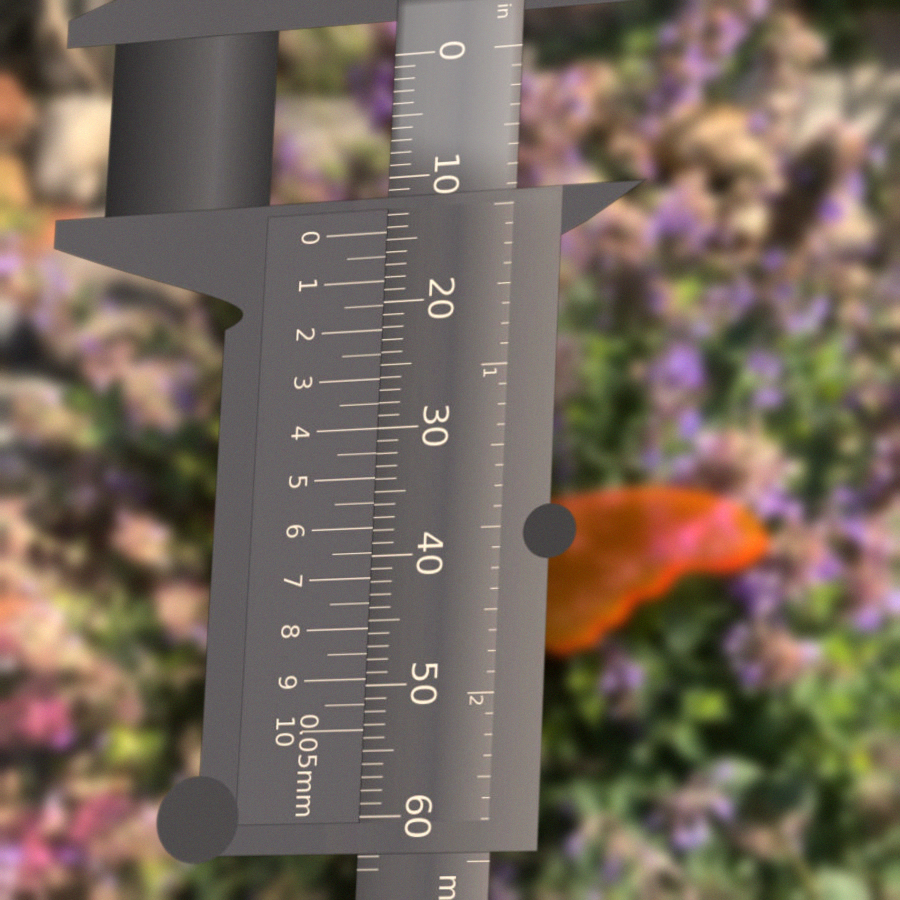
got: 14.4 mm
